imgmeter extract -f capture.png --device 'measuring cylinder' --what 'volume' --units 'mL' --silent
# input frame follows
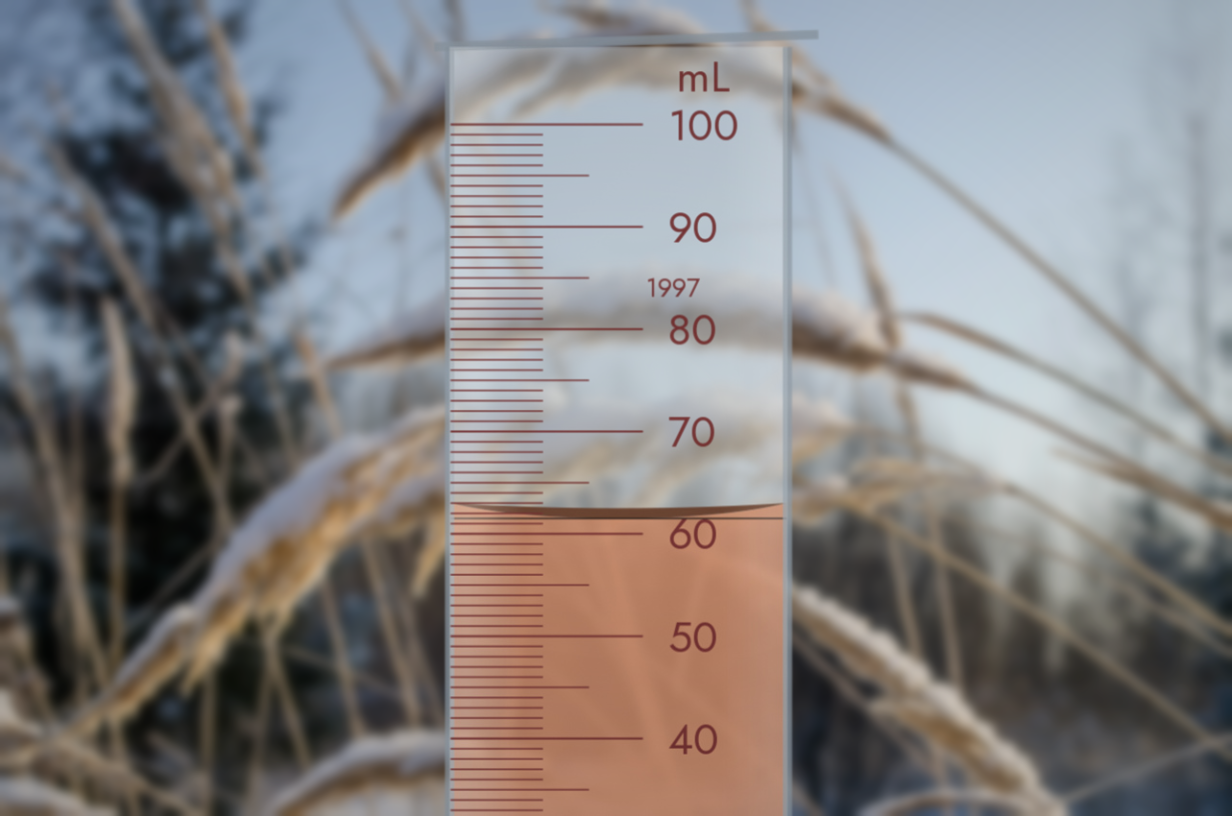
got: 61.5 mL
